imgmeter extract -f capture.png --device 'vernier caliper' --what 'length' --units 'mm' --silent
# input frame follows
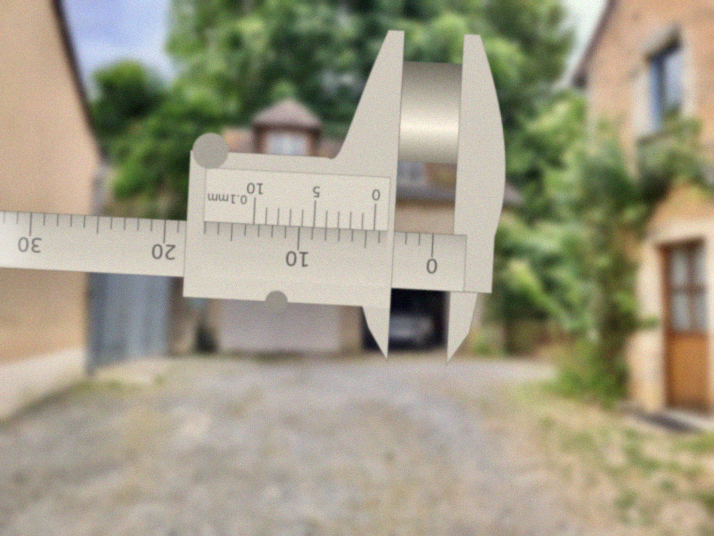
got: 4.4 mm
